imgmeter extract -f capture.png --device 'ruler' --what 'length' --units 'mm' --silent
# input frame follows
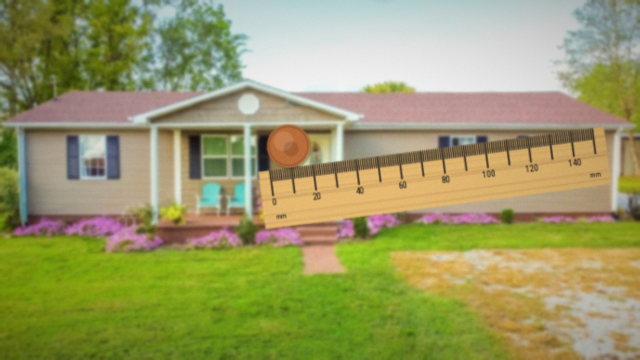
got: 20 mm
